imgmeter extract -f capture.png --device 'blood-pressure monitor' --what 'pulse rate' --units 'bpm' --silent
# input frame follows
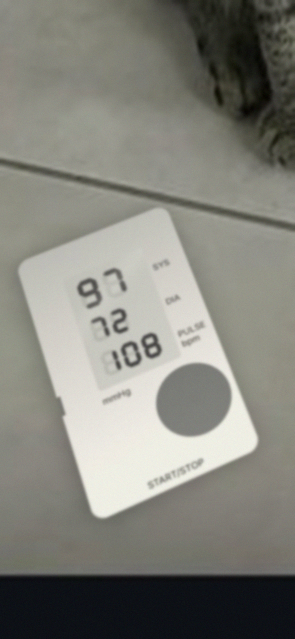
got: 108 bpm
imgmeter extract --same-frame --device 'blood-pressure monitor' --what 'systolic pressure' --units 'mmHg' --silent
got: 97 mmHg
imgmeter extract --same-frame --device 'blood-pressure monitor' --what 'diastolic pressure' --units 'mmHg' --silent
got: 72 mmHg
